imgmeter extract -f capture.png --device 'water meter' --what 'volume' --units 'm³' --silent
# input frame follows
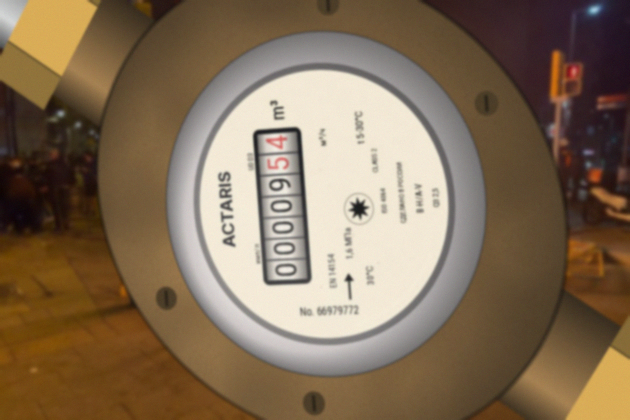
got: 9.54 m³
